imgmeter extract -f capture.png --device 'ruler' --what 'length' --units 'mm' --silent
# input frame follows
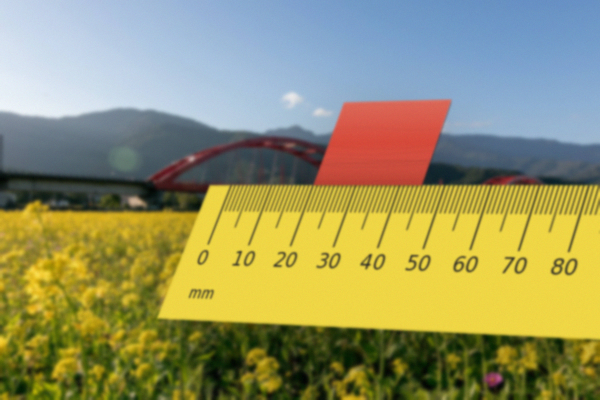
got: 25 mm
